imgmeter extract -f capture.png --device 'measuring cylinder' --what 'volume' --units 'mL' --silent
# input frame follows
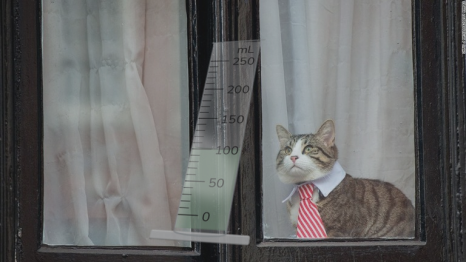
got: 100 mL
